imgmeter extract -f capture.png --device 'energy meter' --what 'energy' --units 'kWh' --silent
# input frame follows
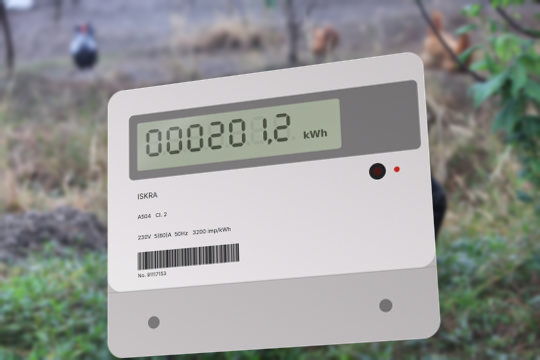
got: 201.2 kWh
